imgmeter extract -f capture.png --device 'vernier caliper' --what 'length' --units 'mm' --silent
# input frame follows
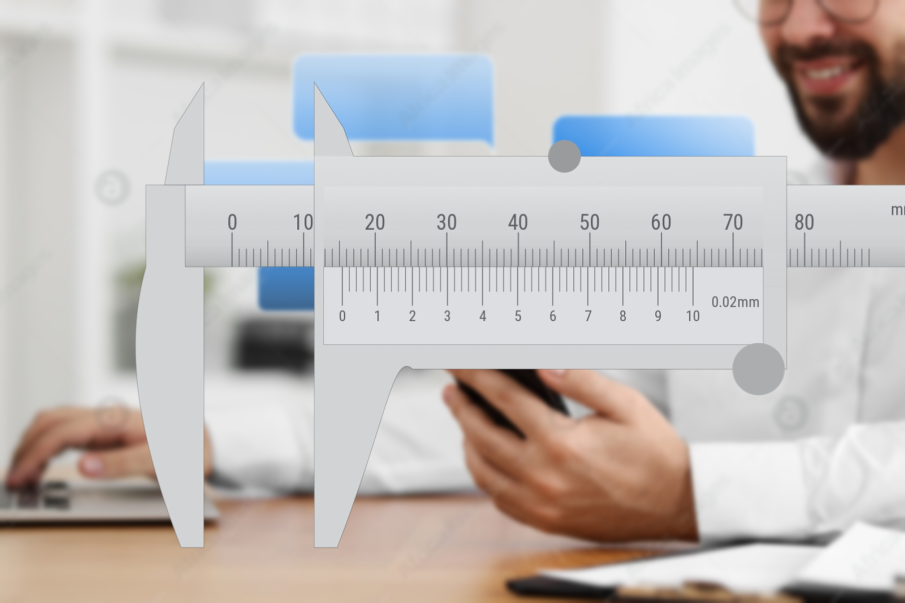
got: 15.4 mm
